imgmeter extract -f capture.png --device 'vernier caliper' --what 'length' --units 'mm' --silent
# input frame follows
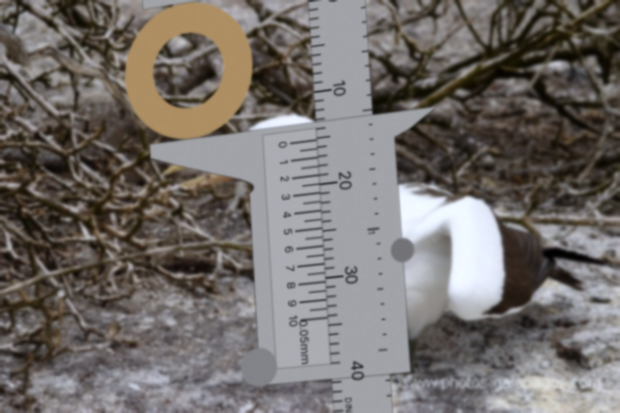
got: 15.2 mm
